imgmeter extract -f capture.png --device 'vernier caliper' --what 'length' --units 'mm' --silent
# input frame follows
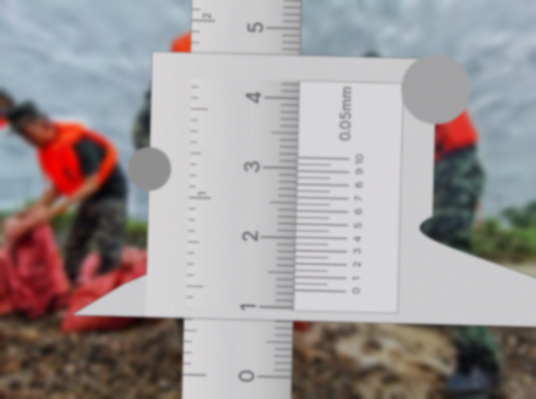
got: 12.5 mm
